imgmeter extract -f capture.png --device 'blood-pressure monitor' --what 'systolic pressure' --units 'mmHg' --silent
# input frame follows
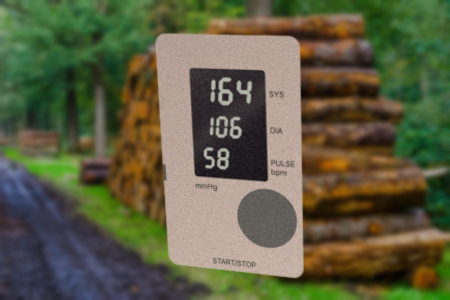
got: 164 mmHg
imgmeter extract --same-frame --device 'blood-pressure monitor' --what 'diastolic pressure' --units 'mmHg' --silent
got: 106 mmHg
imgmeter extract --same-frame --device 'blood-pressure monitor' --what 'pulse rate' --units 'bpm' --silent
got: 58 bpm
